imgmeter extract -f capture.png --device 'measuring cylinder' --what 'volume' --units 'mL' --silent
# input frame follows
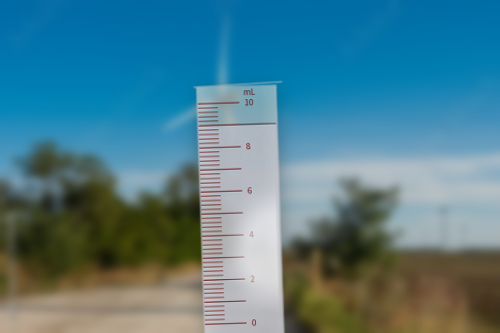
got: 9 mL
